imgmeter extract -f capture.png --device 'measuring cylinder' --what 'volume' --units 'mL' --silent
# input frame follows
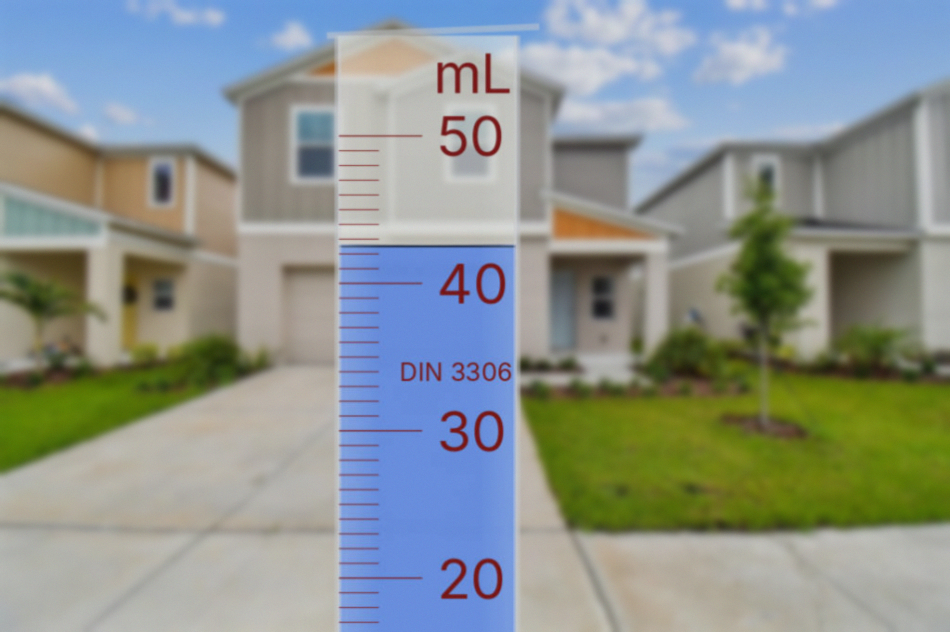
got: 42.5 mL
